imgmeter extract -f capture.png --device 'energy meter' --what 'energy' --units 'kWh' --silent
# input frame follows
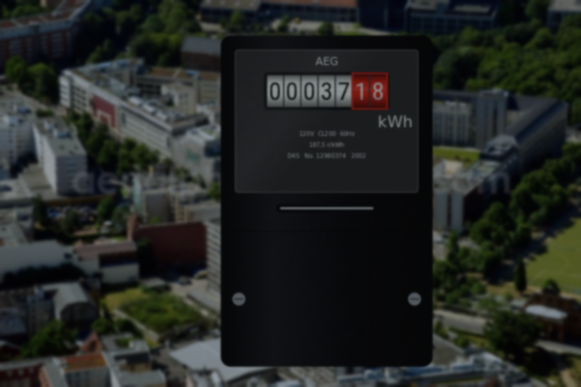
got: 37.18 kWh
